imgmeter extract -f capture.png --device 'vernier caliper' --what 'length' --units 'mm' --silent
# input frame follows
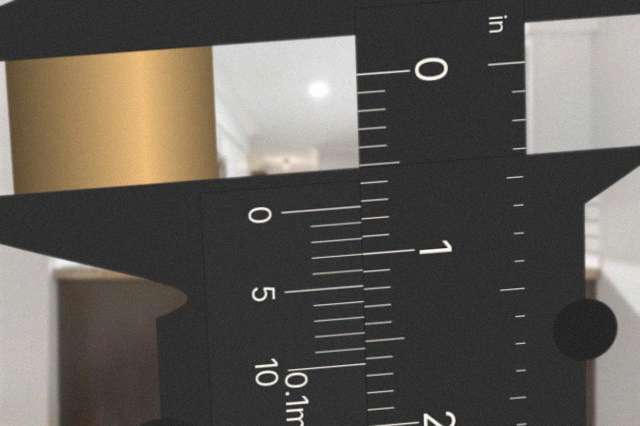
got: 7.3 mm
